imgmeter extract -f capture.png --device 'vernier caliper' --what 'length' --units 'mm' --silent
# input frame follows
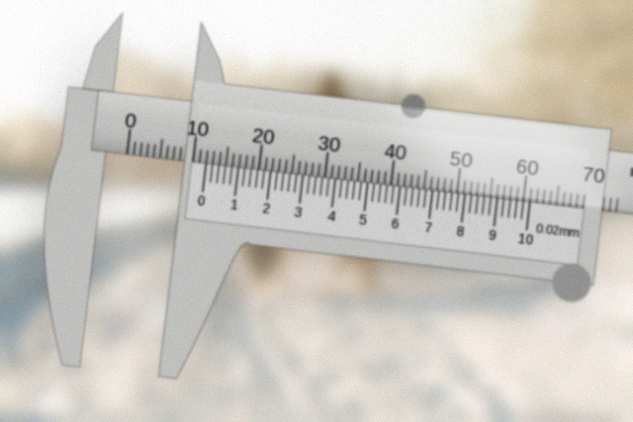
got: 12.0 mm
